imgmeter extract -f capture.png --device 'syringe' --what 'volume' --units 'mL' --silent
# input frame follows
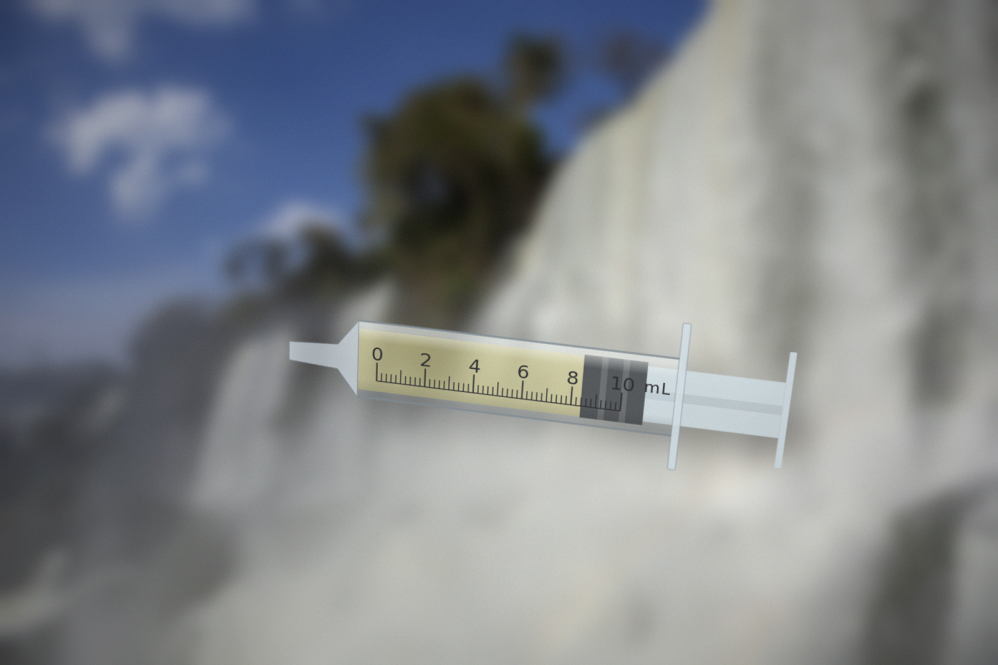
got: 8.4 mL
